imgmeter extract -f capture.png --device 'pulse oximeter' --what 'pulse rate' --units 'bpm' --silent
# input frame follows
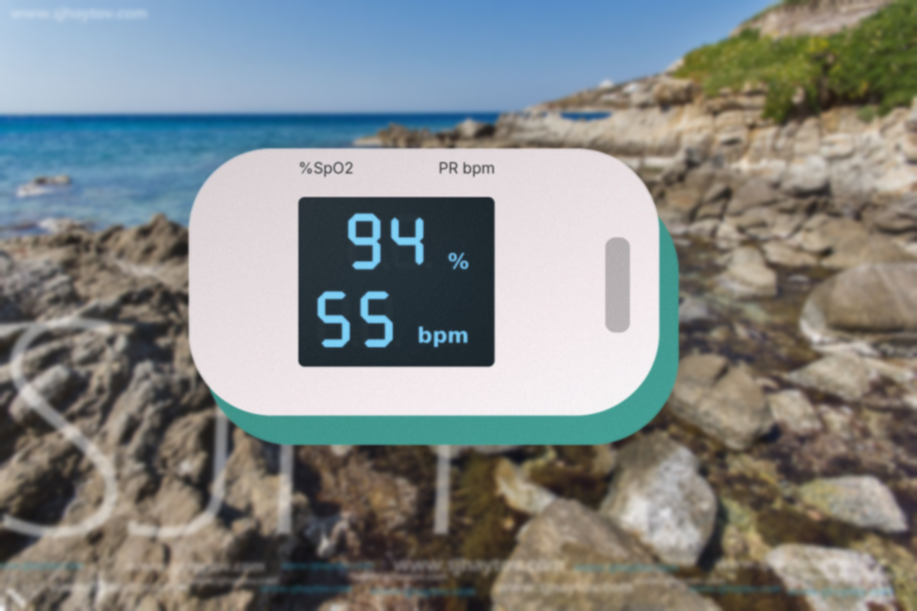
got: 55 bpm
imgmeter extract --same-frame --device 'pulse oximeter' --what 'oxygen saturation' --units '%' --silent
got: 94 %
